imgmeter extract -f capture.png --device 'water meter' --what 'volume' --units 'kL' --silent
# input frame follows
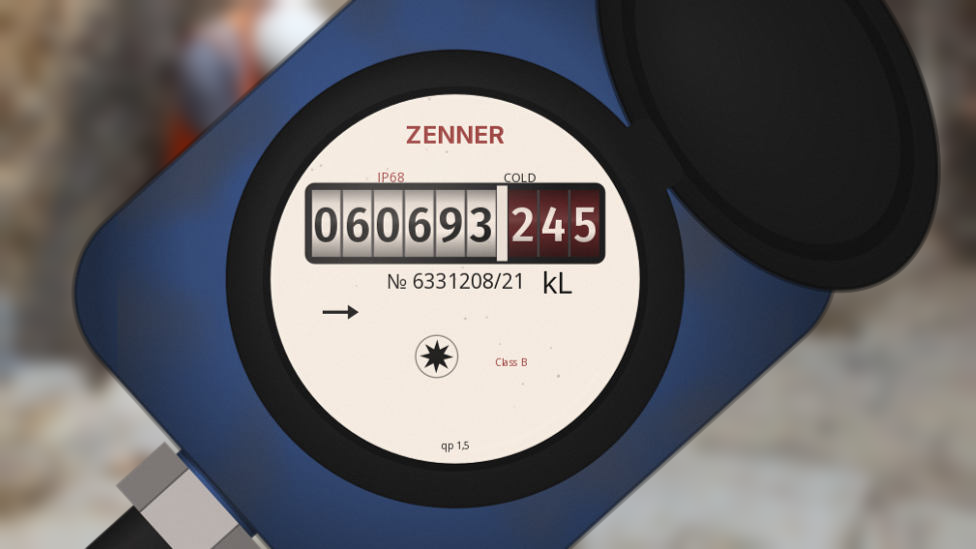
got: 60693.245 kL
